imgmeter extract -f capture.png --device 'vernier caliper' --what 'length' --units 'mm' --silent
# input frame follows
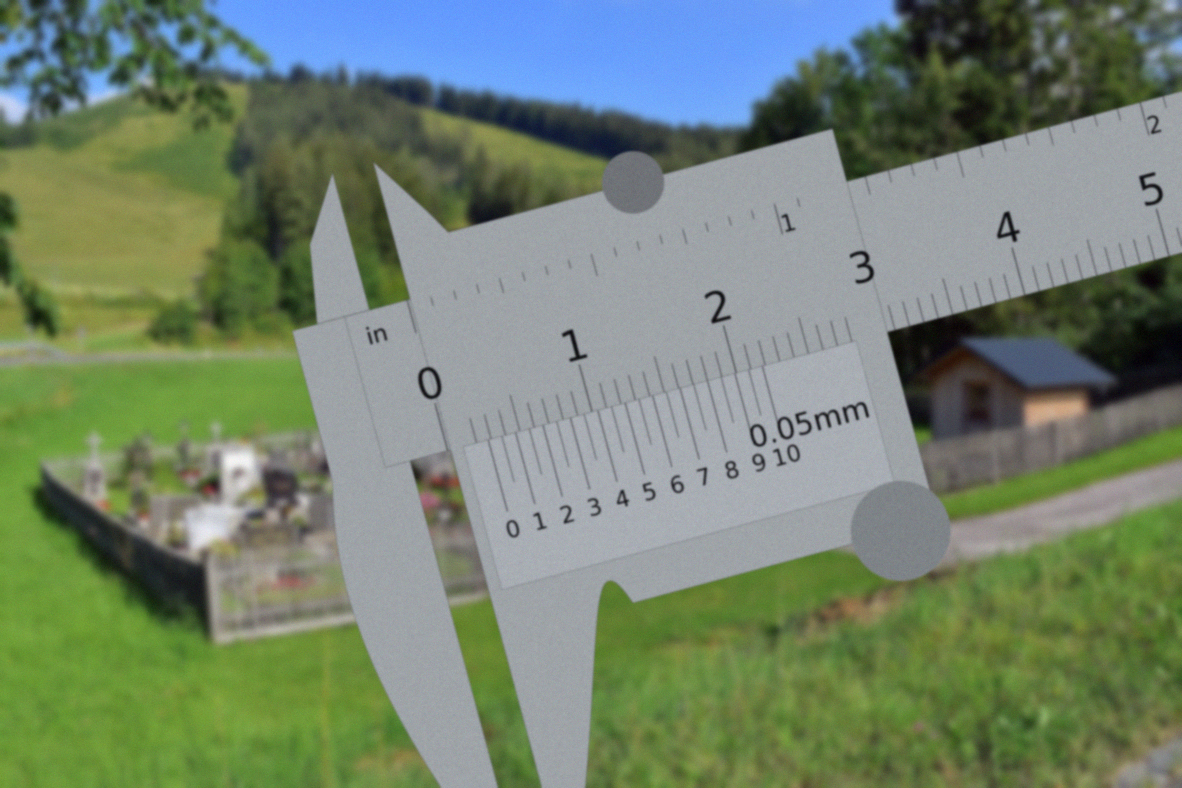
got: 2.8 mm
